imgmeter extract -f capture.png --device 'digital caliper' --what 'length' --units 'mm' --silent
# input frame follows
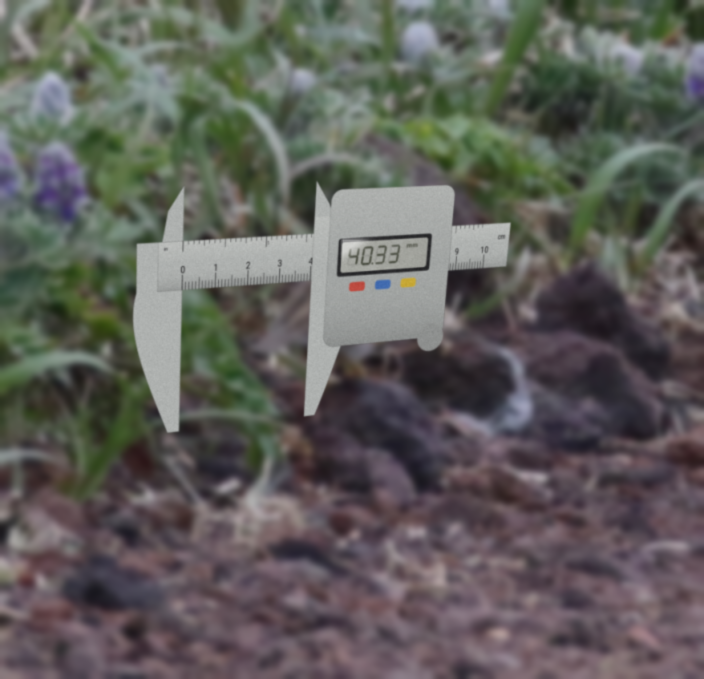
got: 40.33 mm
